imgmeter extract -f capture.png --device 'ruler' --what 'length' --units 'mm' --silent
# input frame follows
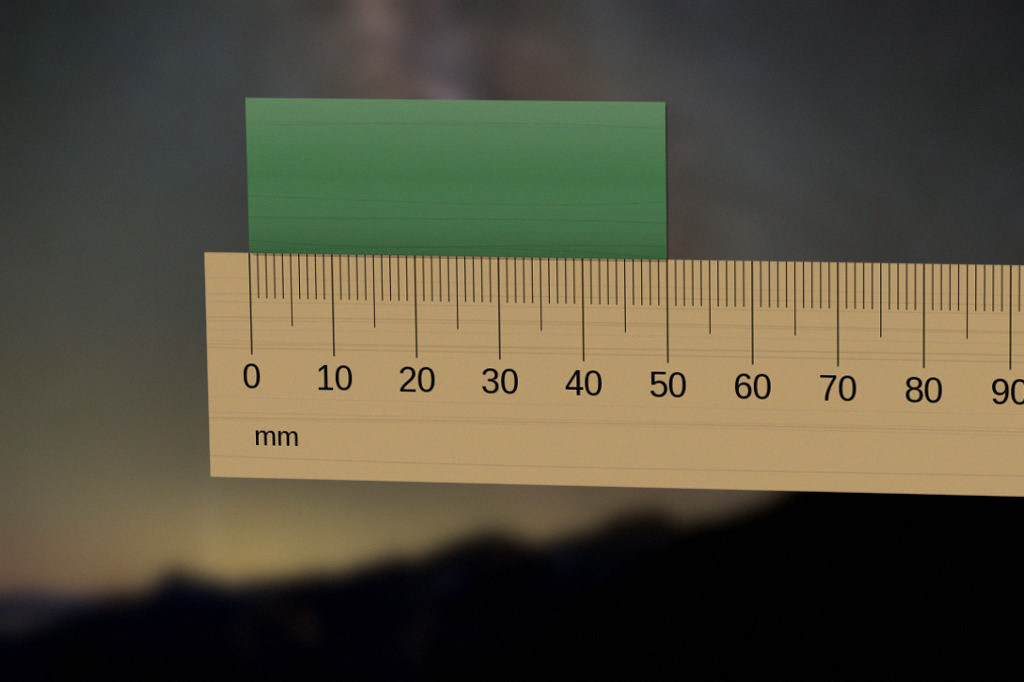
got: 50 mm
